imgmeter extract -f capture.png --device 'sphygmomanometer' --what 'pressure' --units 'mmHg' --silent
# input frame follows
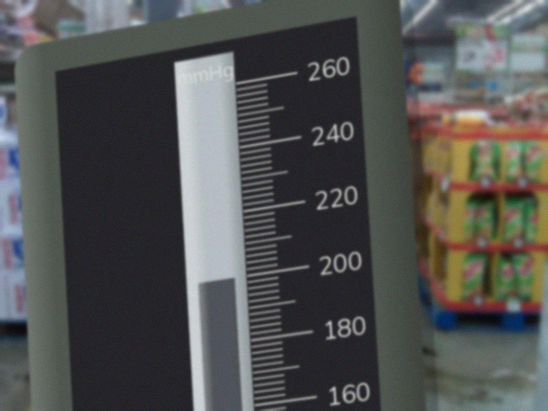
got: 200 mmHg
